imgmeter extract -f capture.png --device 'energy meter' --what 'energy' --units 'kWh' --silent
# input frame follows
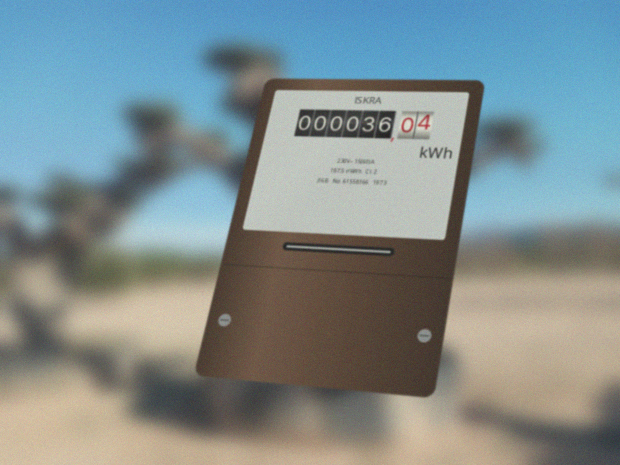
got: 36.04 kWh
